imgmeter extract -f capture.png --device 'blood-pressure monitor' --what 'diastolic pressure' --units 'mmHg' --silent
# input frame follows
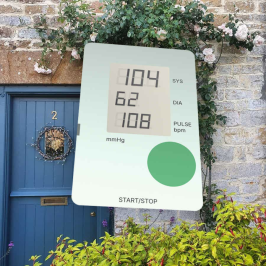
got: 62 mmHg
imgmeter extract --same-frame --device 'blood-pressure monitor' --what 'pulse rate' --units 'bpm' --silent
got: 108 bpm
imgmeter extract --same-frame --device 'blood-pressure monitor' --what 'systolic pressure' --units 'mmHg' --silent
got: 104 mmHg
